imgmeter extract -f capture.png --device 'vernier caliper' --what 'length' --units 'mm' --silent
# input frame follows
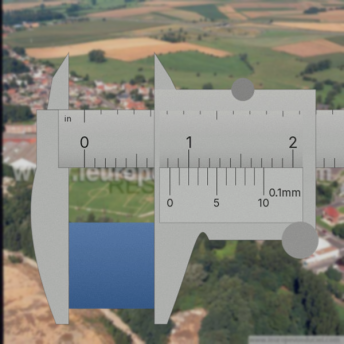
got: 8.2 mm
